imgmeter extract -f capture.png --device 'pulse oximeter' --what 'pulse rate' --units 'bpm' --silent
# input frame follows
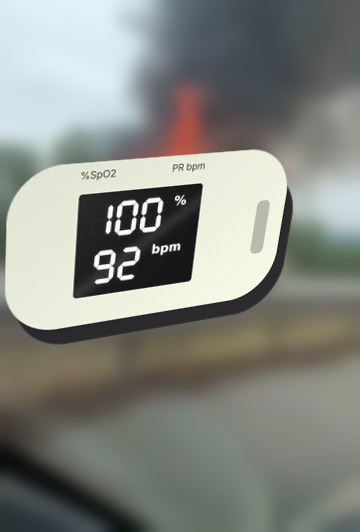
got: 92 bpm
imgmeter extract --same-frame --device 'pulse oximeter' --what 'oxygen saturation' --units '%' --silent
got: 100 %
